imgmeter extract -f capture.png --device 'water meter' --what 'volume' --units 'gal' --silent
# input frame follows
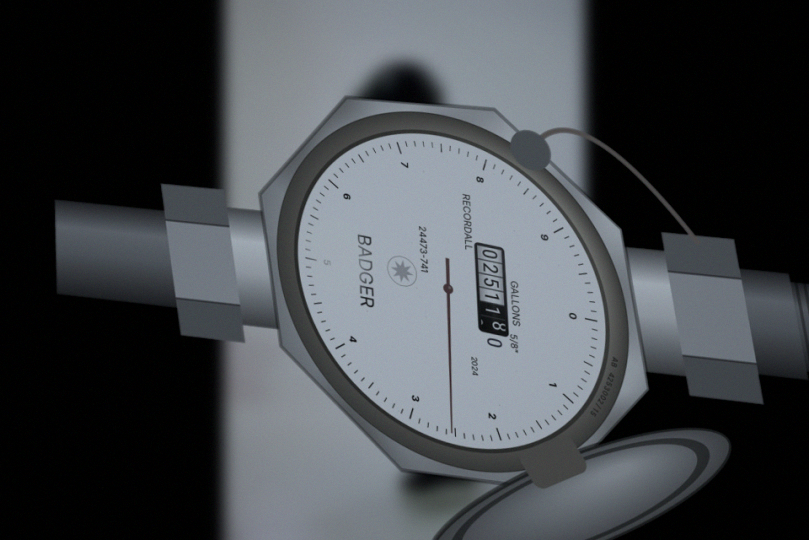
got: 251182.5 gal
